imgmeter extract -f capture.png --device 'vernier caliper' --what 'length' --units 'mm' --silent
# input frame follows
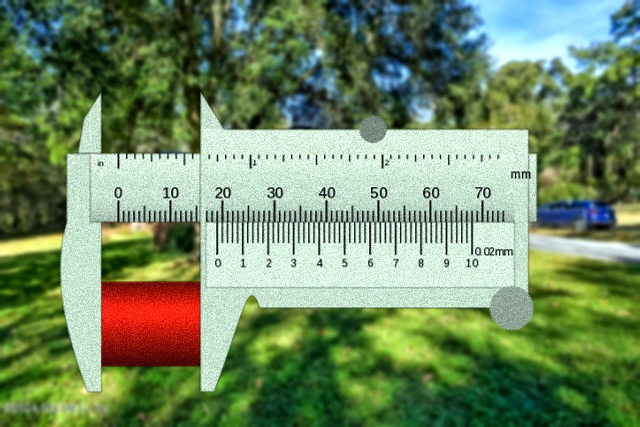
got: 19.0 mm
